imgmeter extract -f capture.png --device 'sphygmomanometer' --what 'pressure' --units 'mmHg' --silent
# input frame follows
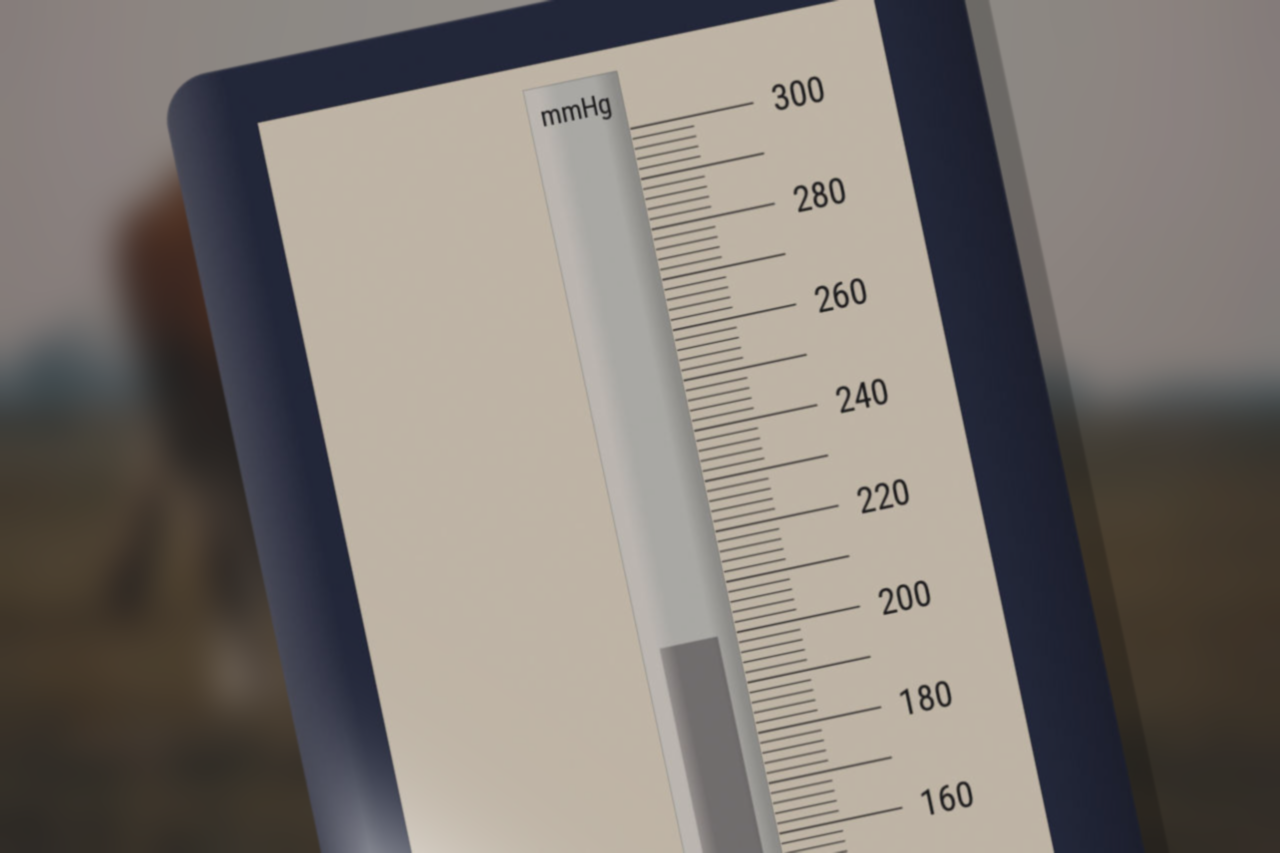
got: 200 mmHg
